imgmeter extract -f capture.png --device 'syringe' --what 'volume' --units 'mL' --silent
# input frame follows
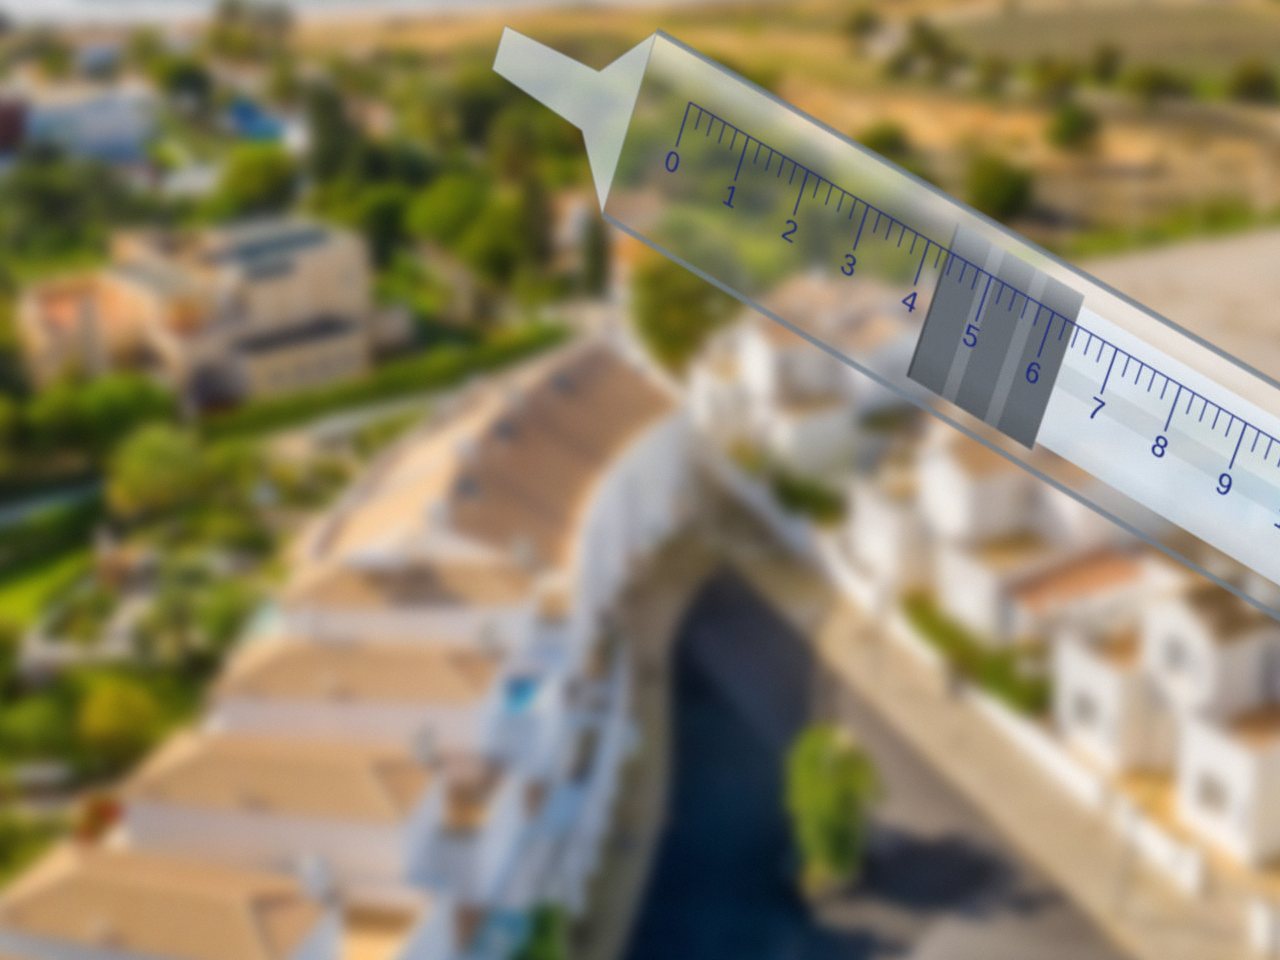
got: 4.3 mL
